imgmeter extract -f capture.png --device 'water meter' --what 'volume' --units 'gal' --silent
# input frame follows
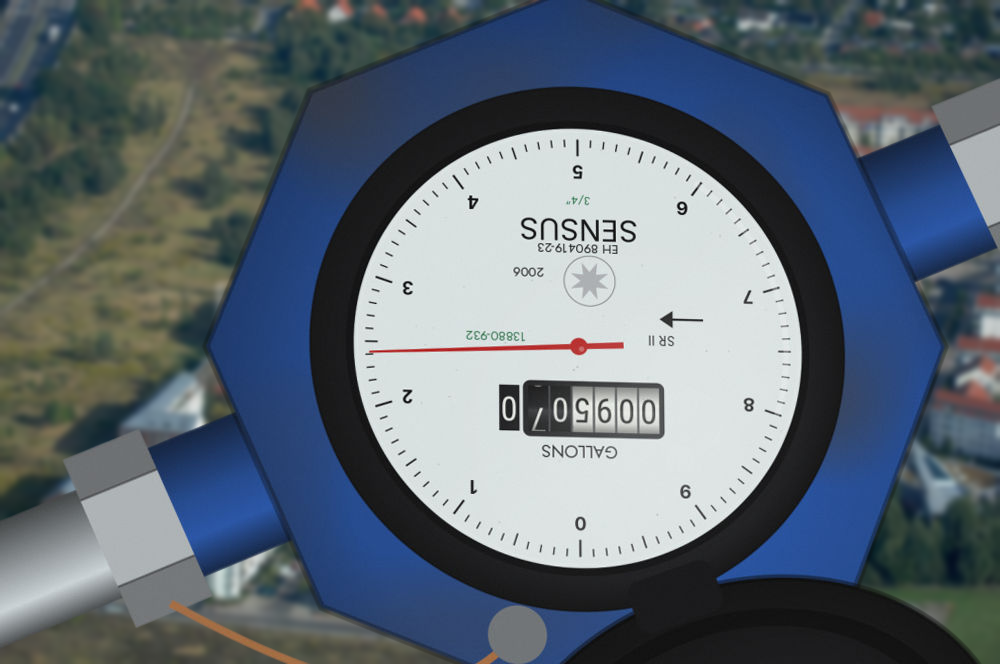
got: 95072.4 gal
